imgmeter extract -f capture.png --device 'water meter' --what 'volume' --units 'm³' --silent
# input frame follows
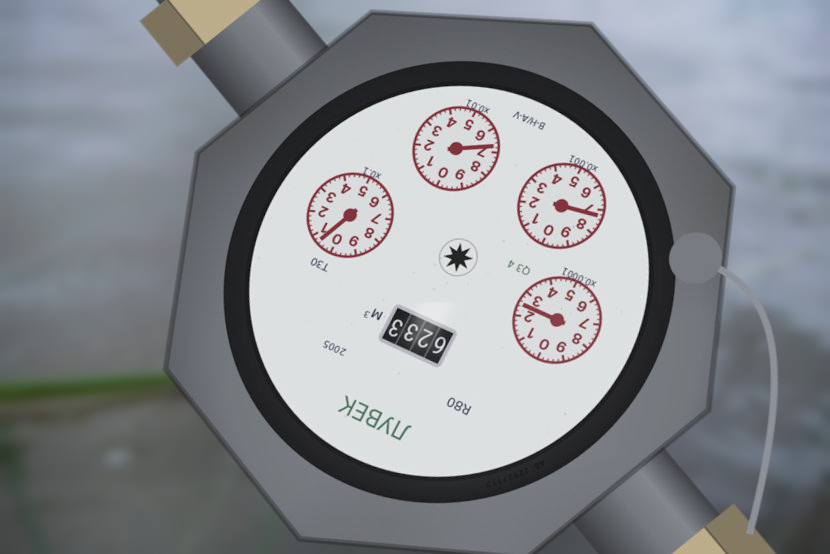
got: 6233.0672 m³
